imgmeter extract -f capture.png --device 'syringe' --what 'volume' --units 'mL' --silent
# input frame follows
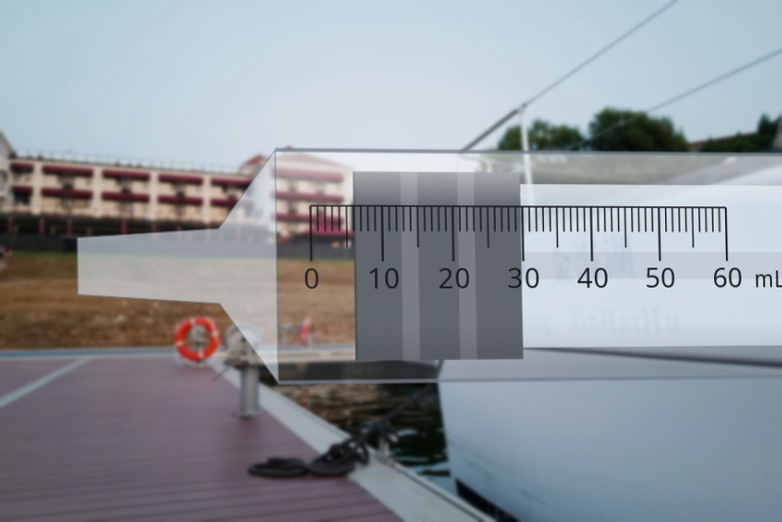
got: 6 mL
